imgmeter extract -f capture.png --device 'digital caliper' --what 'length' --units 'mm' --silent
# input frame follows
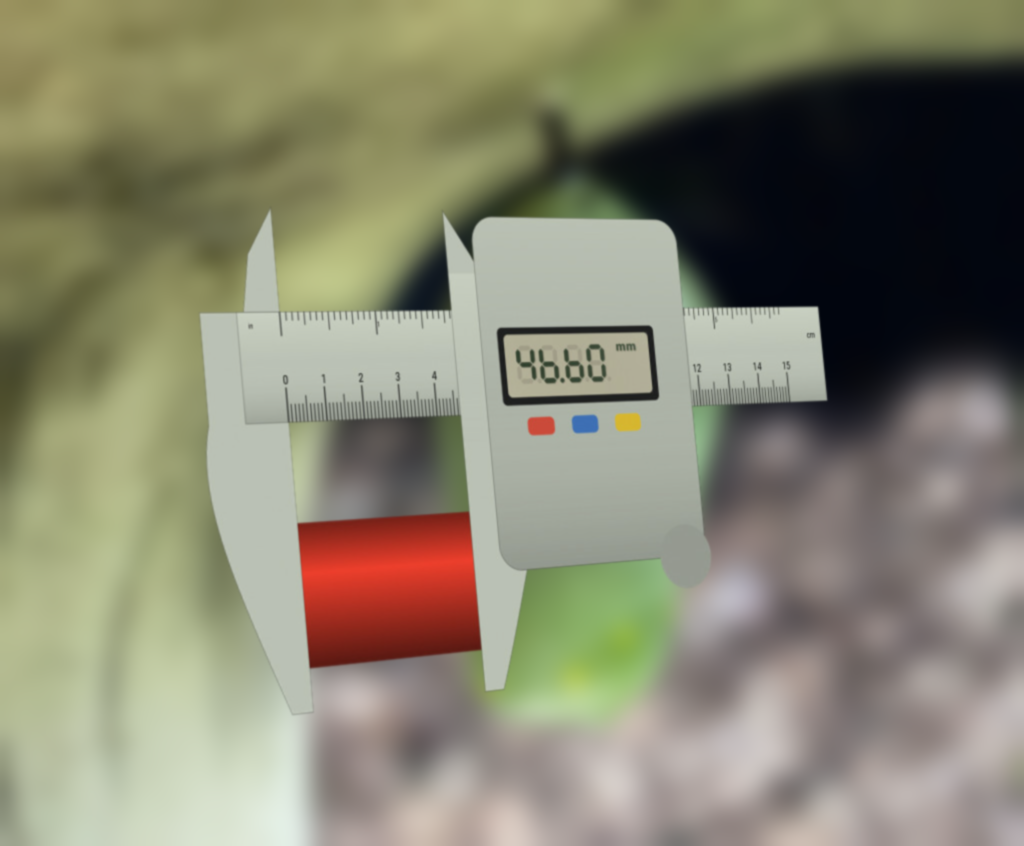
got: 46.60 mm
